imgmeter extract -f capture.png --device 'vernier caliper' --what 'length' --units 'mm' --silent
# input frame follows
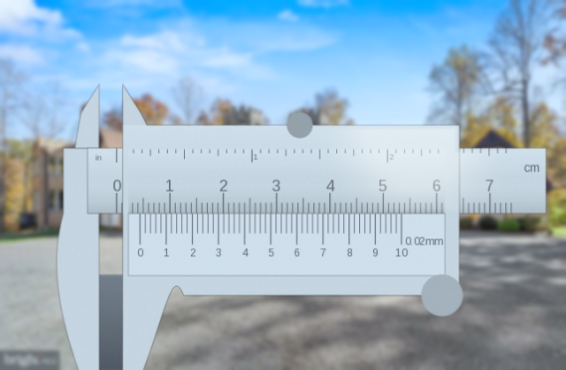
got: 4.4 mm
